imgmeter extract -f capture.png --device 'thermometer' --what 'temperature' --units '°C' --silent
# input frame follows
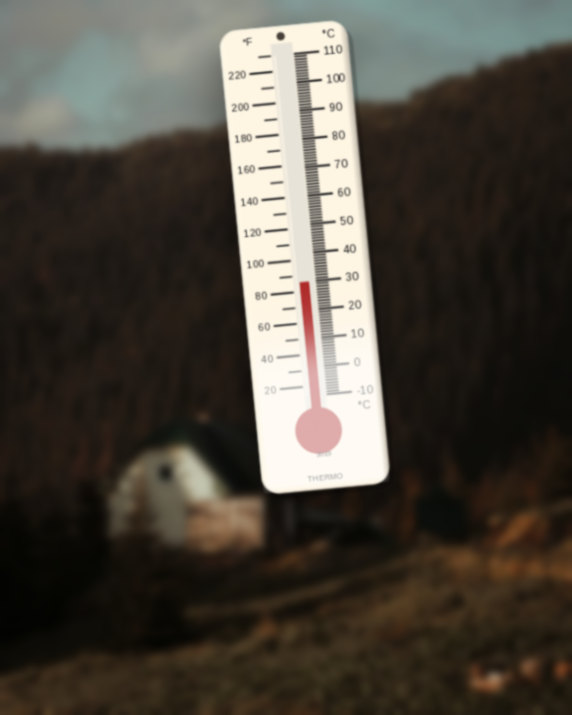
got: 30 °C
